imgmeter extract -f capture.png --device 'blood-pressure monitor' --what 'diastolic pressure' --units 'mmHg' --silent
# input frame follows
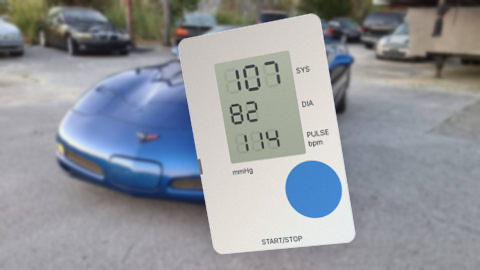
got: 82 mmHg
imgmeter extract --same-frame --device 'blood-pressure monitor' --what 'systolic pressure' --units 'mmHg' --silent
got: 107 mmHg
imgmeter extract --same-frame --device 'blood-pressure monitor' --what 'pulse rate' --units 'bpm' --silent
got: 114 bpm
